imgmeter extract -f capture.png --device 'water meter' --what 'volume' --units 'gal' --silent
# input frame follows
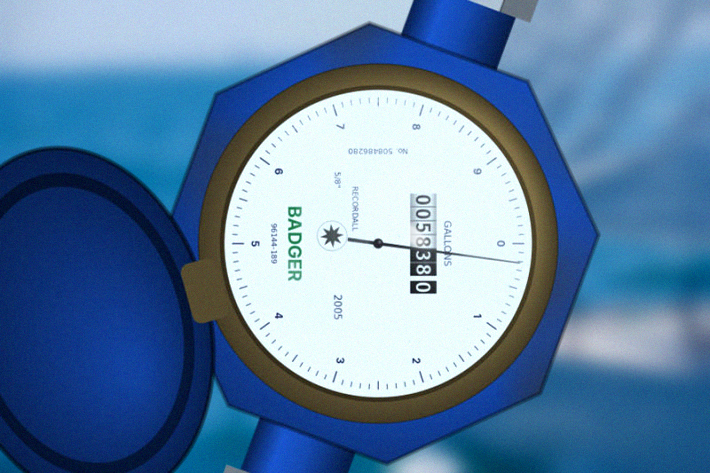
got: 58380.2 gal
